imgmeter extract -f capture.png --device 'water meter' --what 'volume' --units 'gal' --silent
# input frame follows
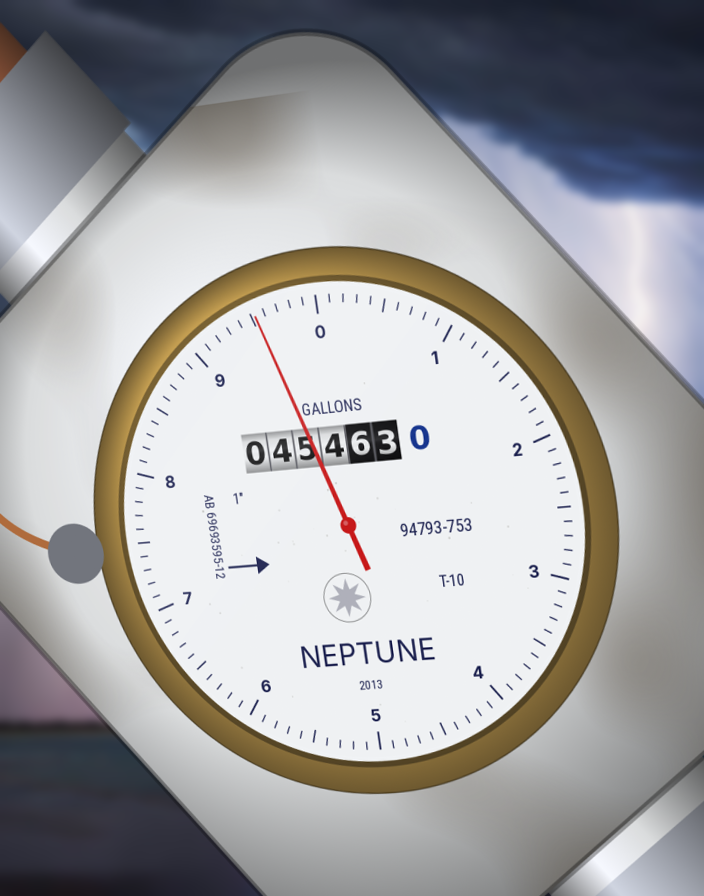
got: 454629.5 gal
